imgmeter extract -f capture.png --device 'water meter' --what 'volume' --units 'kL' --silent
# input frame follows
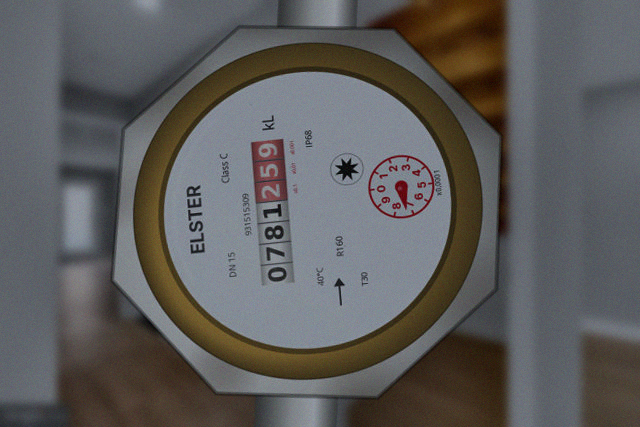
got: 781.2597 kL
